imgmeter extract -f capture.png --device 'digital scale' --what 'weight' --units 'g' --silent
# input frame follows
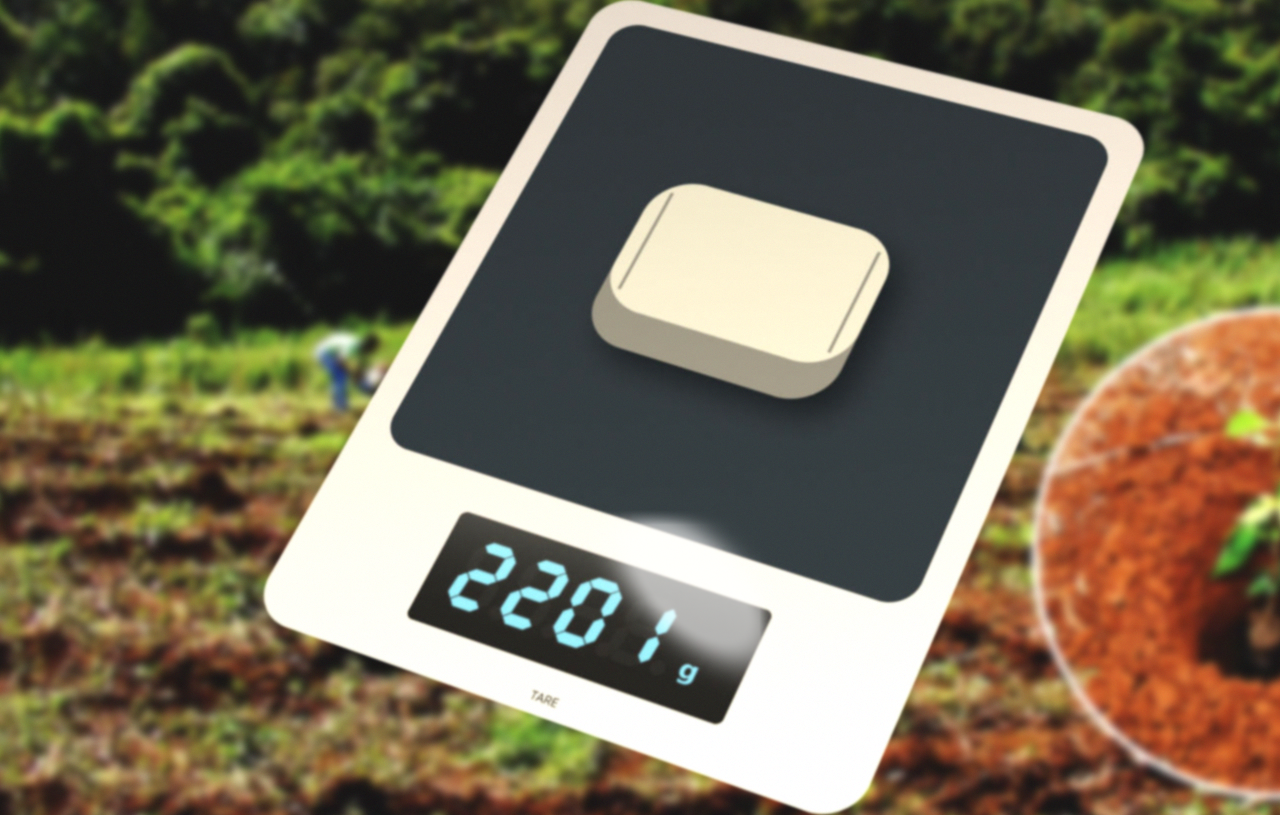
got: 2201 g
